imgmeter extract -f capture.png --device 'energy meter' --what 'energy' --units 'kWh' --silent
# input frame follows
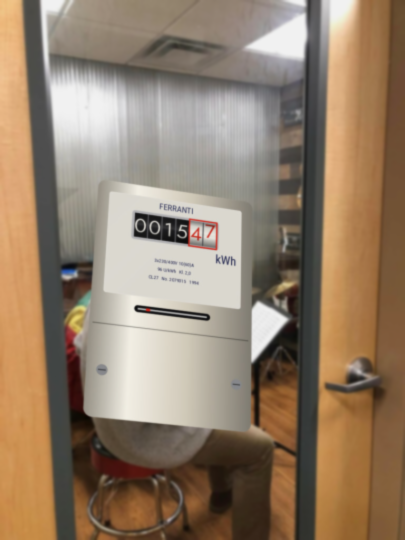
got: 15.47 kWh
